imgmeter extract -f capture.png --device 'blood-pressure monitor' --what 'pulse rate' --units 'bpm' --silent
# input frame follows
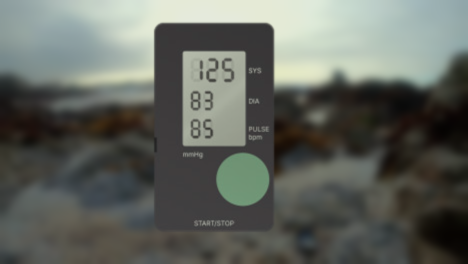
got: 85 bpm
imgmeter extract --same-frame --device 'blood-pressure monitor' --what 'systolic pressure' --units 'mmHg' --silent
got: 125 mmHg
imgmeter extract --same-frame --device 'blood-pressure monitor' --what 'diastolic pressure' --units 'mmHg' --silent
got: 83 mmHg
